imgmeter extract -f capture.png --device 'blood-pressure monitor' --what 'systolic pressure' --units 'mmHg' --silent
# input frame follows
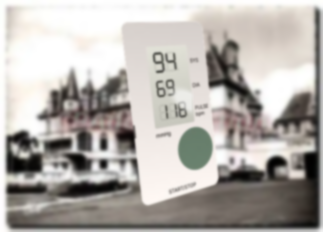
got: 94 mmHg
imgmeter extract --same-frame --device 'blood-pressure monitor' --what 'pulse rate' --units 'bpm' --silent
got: 118 bpm
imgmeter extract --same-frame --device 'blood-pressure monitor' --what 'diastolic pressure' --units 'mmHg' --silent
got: 69 mmHg
